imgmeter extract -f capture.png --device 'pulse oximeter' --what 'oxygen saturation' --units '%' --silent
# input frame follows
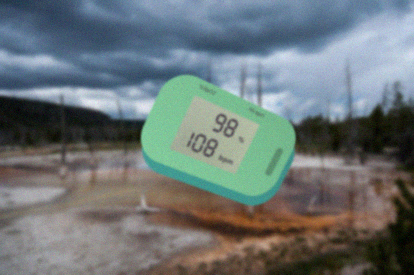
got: 98 %
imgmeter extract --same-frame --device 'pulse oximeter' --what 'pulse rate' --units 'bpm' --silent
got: 108 bpm
